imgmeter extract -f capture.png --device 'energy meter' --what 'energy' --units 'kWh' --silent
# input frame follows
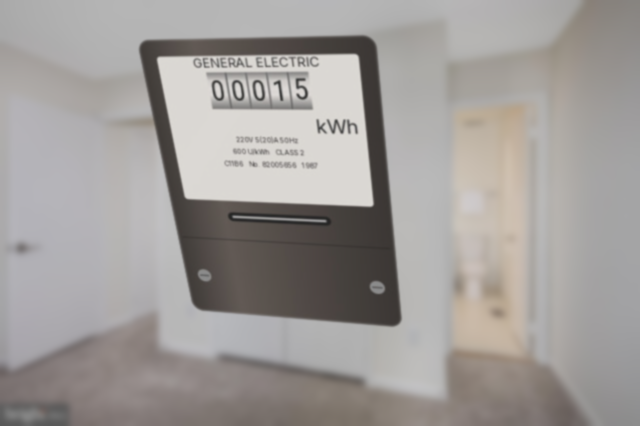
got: 15 kWh
